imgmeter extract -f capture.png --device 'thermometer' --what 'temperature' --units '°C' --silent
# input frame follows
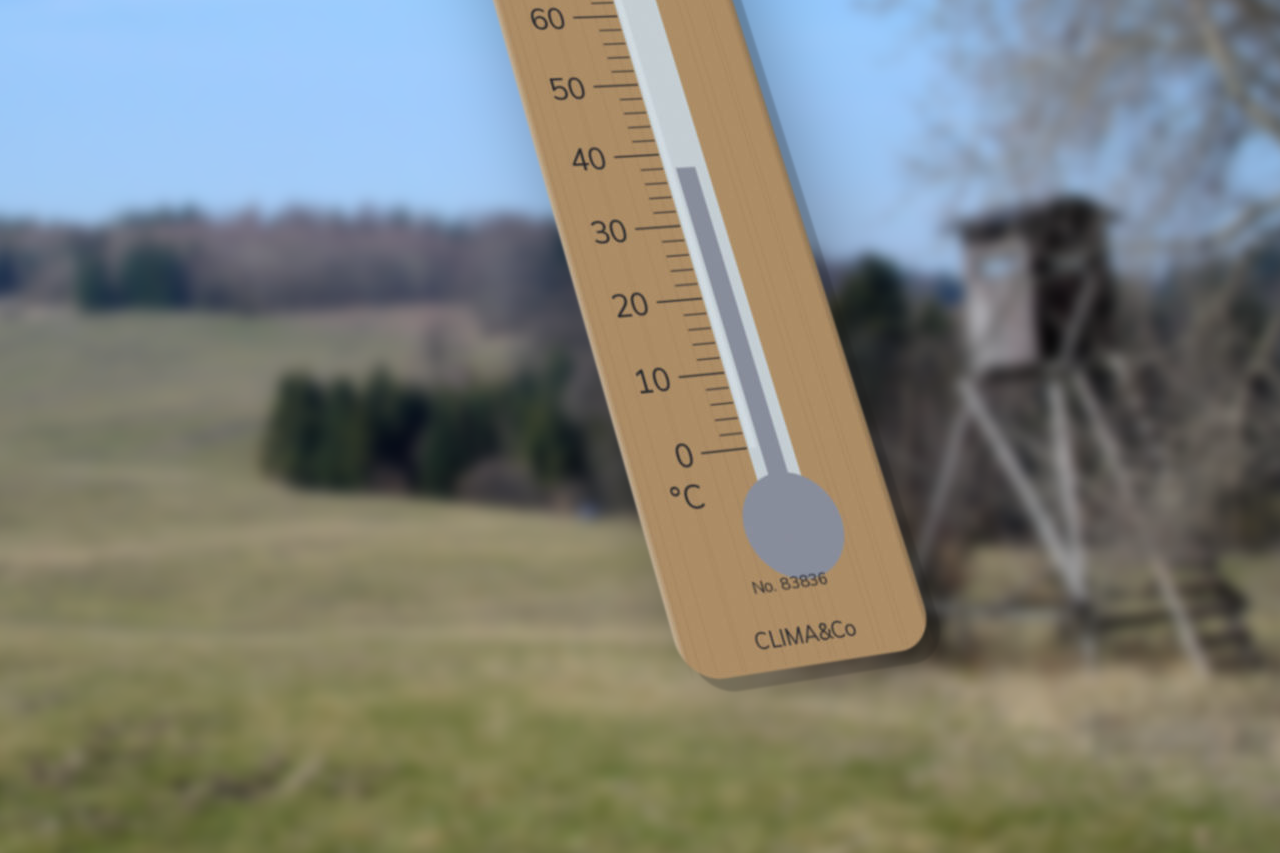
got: 38 °C
